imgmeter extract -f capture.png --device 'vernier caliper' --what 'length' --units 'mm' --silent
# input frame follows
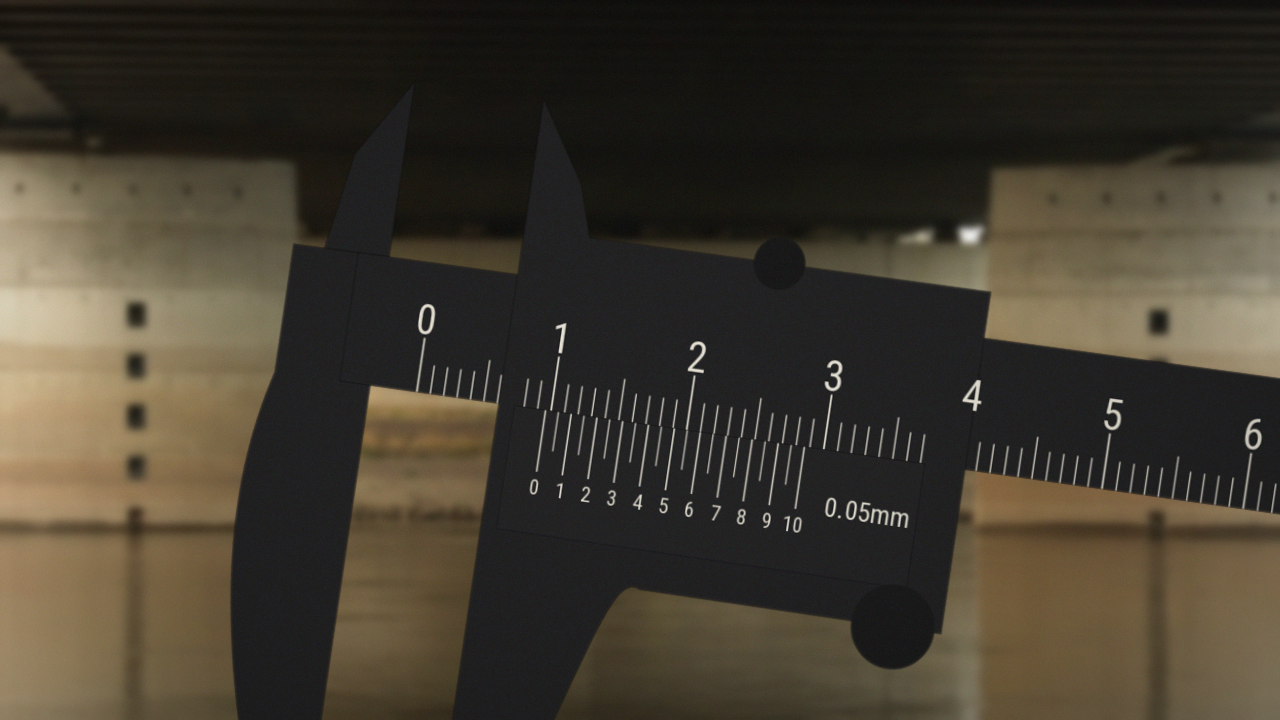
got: 9.6 mm
